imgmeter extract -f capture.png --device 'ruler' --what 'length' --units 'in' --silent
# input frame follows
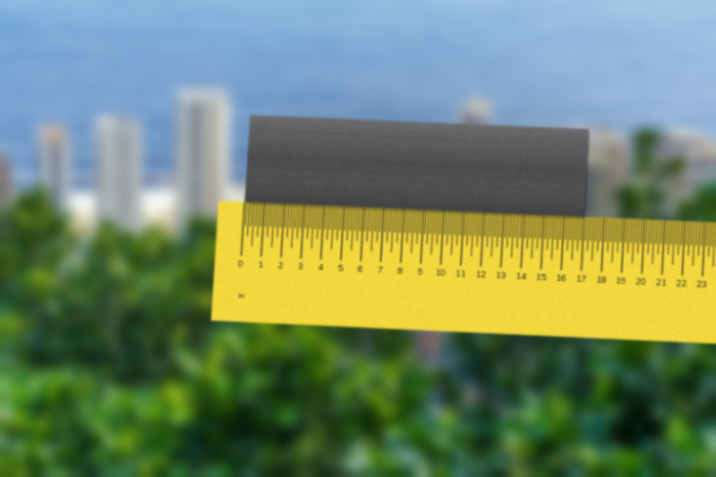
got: 17 in
